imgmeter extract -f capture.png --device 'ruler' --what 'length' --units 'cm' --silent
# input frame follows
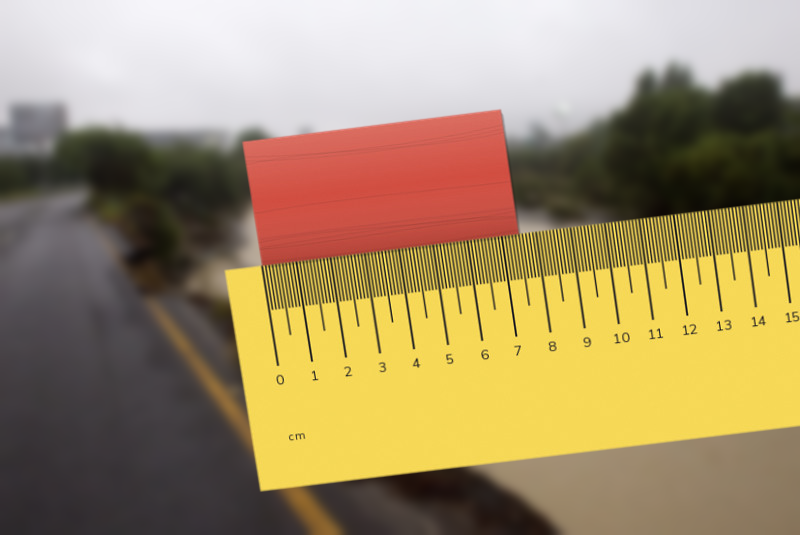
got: 7.5 cm
